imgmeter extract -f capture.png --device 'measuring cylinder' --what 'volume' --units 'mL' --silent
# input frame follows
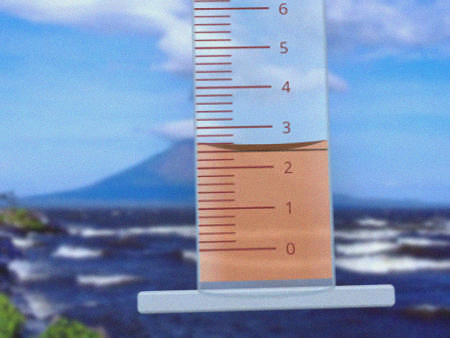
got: 2.4 mL
